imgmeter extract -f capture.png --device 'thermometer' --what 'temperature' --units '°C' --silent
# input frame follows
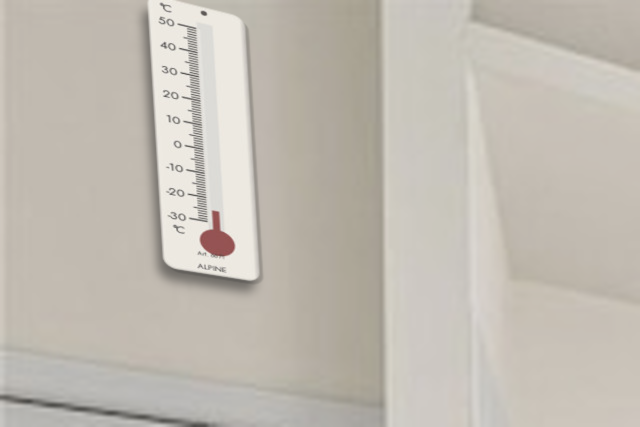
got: -25 °C
